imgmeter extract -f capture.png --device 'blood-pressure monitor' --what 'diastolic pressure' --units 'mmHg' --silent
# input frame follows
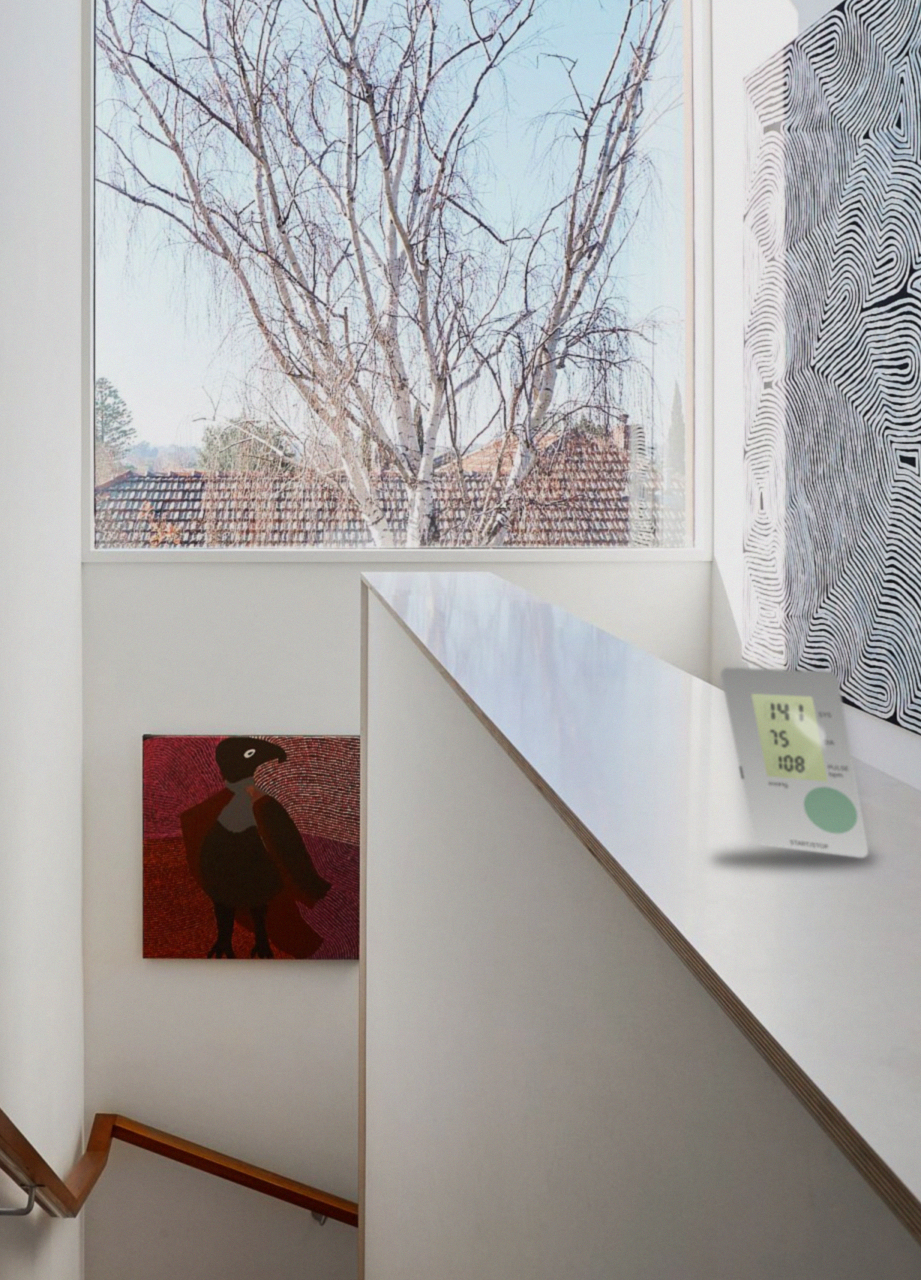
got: 75 mmHg
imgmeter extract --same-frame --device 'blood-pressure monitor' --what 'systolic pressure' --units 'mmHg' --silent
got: 141 mmHg
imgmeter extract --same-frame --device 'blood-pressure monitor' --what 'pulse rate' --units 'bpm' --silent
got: 108 bpm
